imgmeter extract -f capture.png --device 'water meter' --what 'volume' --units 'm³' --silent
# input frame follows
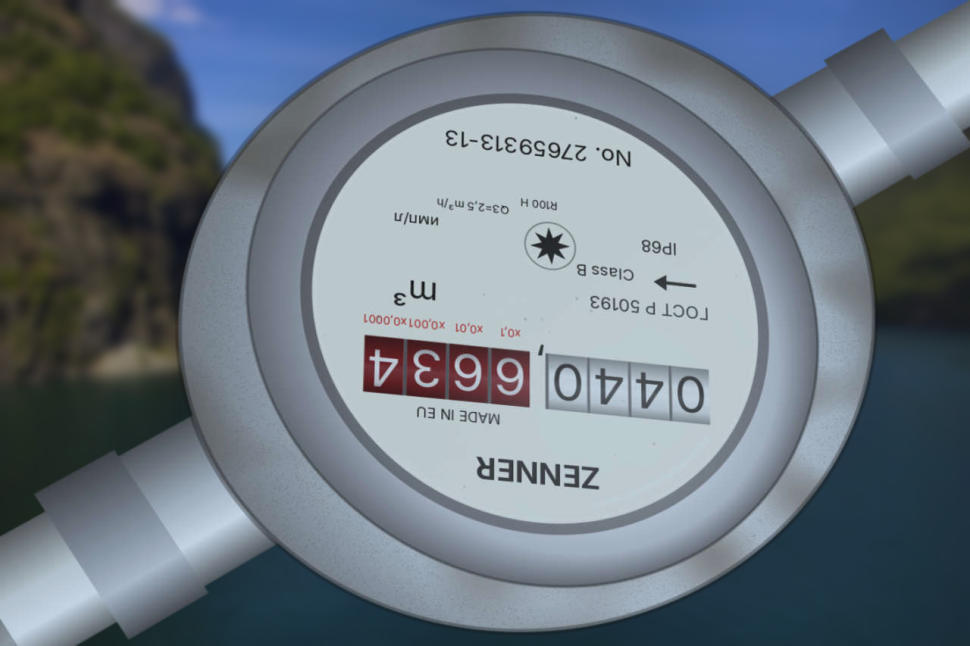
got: 440.6634 m³
